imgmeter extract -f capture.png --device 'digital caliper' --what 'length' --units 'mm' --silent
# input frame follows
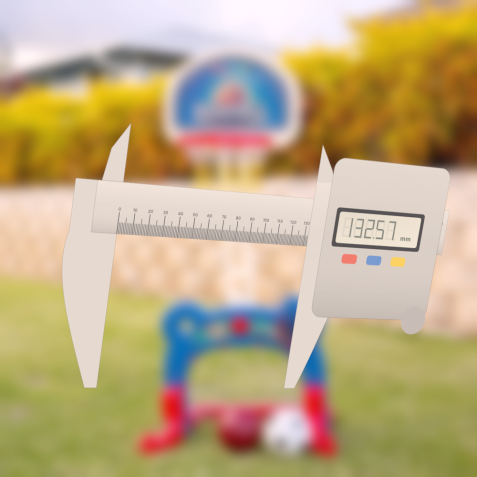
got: 132.57 mm
